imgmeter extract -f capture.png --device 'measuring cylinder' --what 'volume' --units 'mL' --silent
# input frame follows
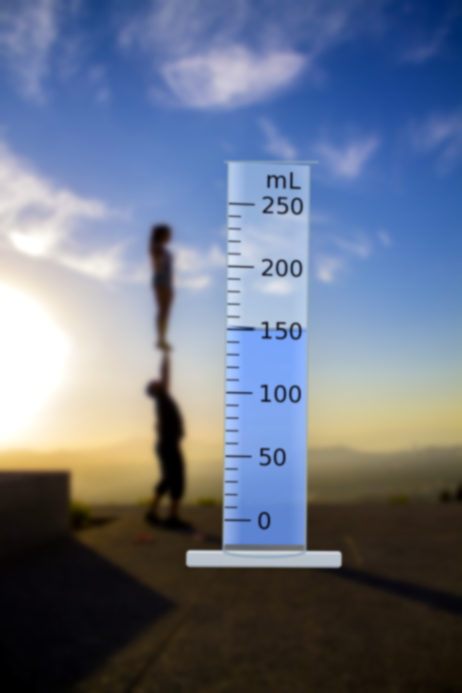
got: 150 mL
